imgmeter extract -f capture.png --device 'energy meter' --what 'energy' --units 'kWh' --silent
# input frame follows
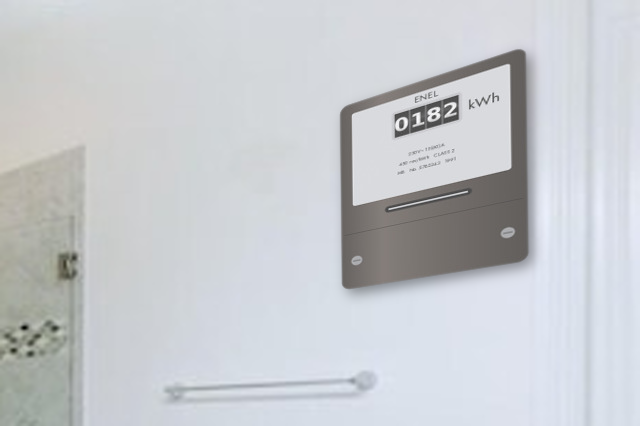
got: 182 kWh
